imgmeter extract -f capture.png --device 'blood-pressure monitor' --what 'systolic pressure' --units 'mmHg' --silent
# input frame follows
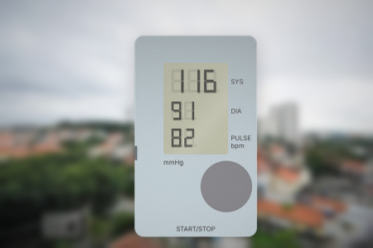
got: 116 mmHg
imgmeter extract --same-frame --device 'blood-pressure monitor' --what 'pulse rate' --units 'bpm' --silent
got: 82 bpm
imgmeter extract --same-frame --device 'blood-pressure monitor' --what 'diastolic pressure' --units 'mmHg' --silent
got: 91 mmHg
